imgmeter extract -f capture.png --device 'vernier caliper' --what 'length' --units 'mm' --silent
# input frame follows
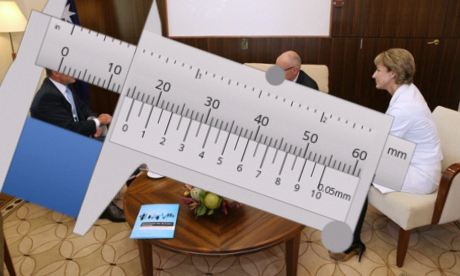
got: 15.5 mm
